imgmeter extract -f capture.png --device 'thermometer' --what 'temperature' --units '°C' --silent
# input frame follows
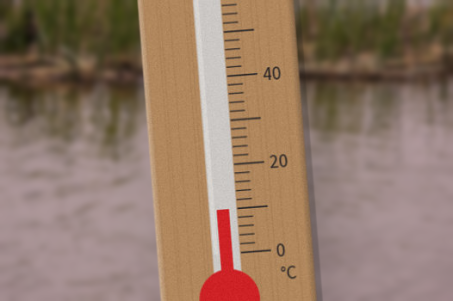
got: 10 °C
